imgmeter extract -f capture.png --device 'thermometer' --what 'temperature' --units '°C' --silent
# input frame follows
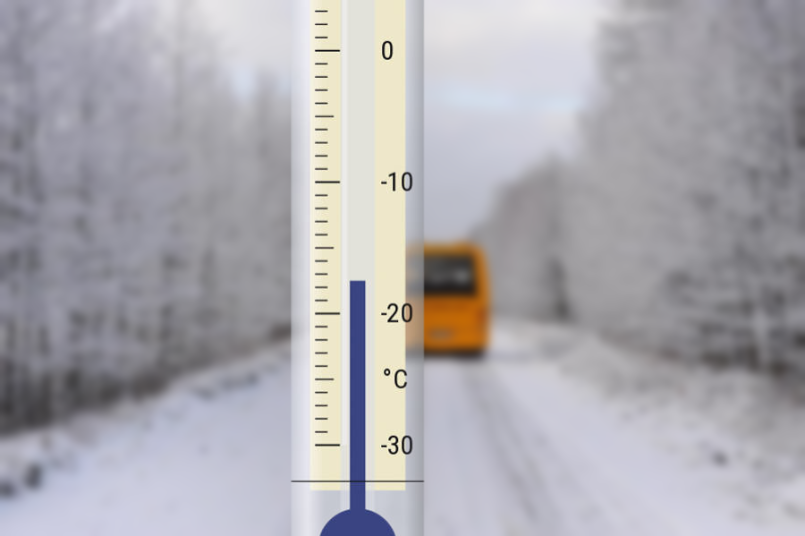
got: -17.5 °C
